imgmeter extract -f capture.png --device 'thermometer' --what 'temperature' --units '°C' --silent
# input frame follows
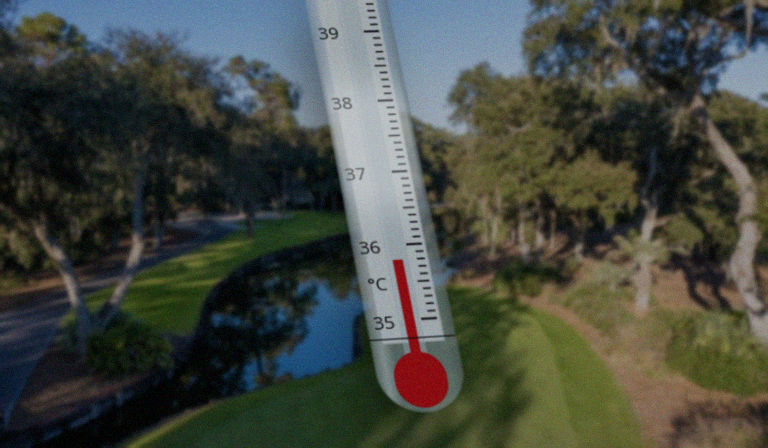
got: 35.8 °C
